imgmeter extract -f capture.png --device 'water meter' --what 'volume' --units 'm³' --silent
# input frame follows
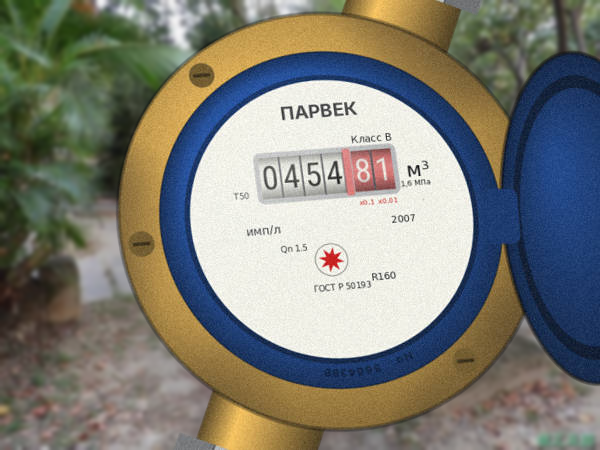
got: 454.81 m³
